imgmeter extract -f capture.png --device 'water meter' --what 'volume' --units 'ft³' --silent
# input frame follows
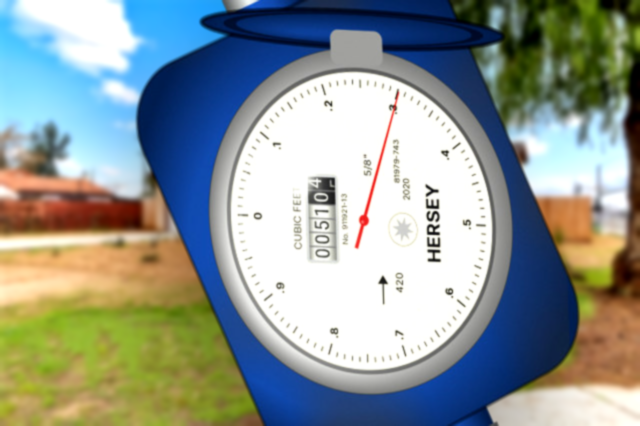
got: 5104.30 ft³
